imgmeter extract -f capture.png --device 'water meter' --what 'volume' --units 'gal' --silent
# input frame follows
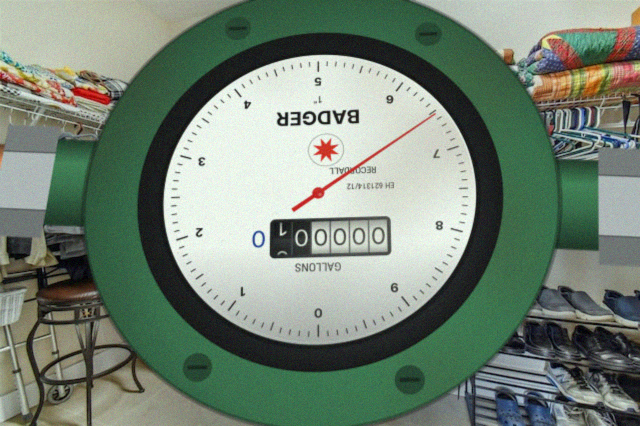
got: 6.5 gal
